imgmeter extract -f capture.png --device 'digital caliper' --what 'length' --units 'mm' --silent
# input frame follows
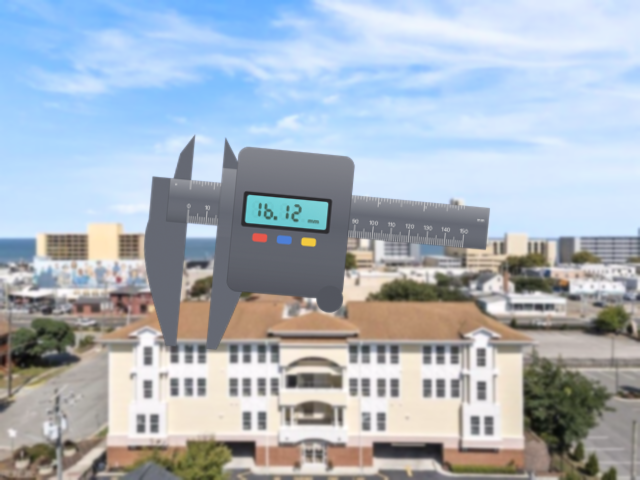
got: 16.12 mm
